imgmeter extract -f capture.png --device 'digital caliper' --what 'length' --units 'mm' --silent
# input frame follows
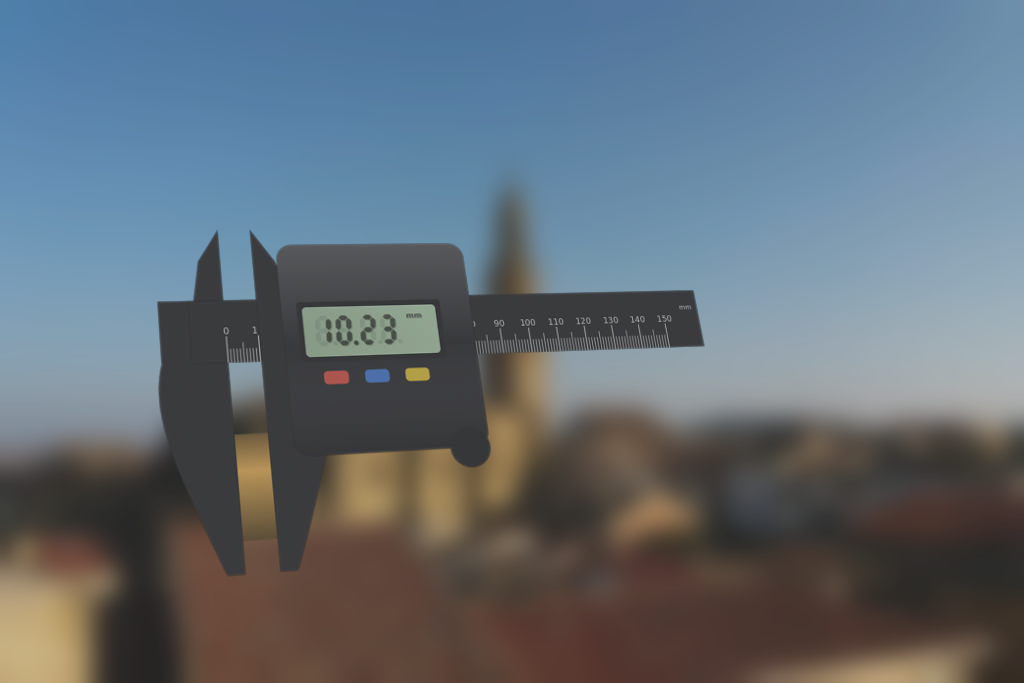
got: 10.23 mm
